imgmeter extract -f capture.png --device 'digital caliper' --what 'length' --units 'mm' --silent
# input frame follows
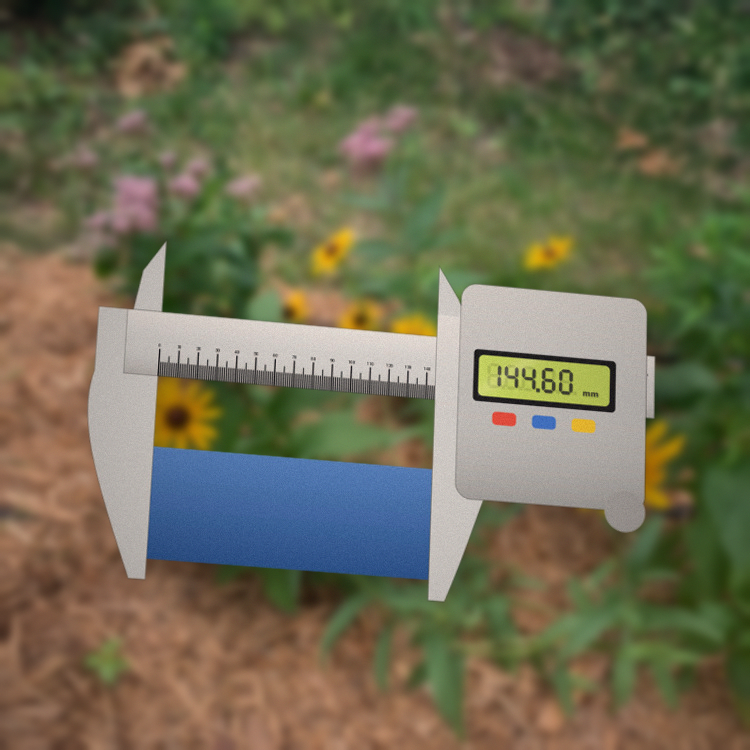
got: 144.60 mm
